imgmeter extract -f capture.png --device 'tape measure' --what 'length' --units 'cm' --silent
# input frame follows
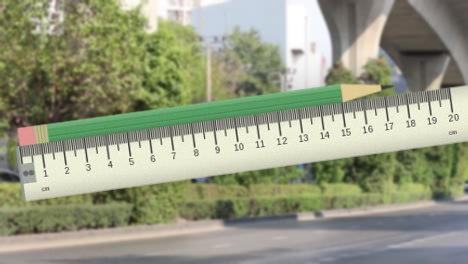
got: 17.5 cm
